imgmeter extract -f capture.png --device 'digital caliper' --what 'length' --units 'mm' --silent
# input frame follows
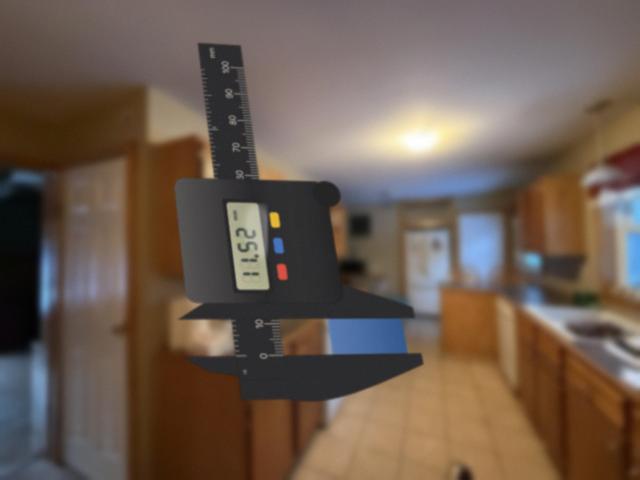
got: 11.52 mm
